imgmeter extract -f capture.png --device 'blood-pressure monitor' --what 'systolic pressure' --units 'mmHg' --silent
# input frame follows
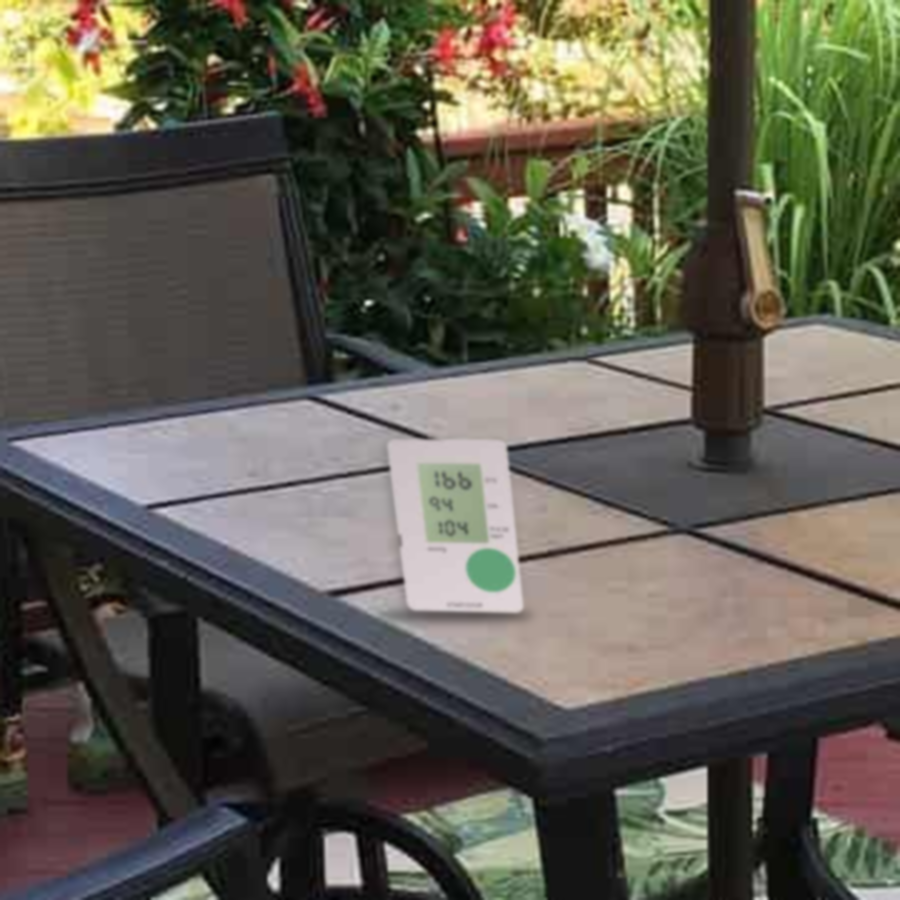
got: 166 mmHg
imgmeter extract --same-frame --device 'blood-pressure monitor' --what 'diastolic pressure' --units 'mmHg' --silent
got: 94 mmHg
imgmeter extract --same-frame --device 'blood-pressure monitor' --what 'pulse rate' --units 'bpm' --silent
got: 104 bpm
